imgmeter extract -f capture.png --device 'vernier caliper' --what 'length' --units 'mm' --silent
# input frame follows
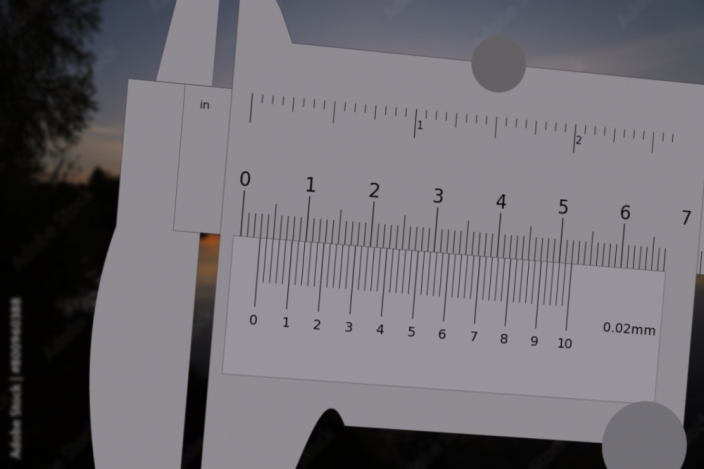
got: 3.0 mm
